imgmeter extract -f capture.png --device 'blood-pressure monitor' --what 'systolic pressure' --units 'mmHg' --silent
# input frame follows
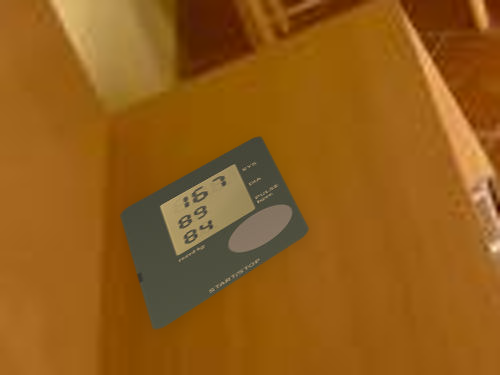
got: 167 mmHg
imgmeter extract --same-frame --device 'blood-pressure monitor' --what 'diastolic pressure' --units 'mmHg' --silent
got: 89 mmHg
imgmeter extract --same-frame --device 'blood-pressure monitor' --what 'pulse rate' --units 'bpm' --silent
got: 84 bpm
